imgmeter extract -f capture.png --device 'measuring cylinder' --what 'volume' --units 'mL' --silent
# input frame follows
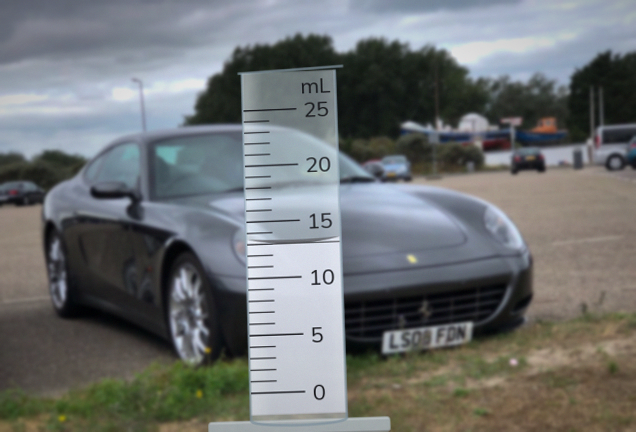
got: 13 mL
